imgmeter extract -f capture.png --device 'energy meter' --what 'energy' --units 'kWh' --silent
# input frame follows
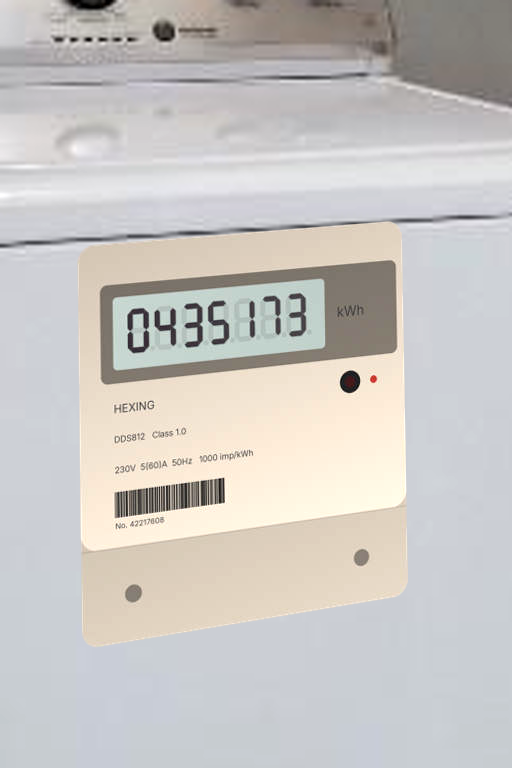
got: 435173 kWh
